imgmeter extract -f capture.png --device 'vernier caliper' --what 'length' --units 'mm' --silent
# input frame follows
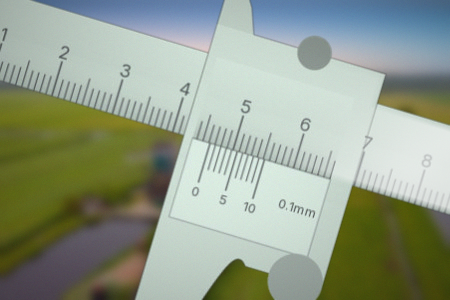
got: 46.2 mm
